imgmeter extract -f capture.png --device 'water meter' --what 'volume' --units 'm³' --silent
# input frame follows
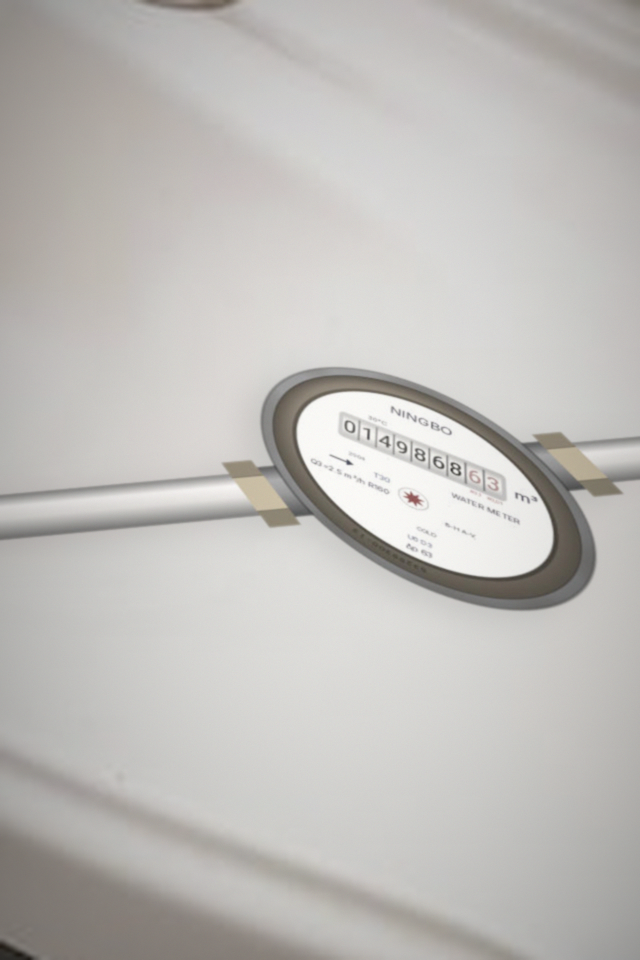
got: 149868.63 m³
